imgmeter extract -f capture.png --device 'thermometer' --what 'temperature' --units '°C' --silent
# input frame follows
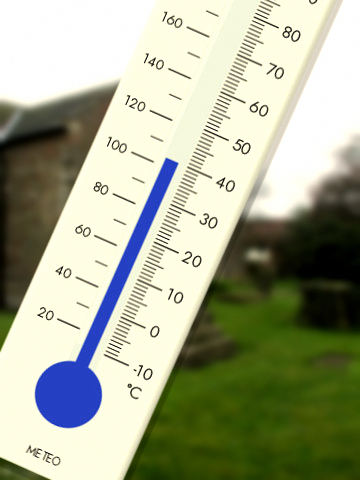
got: 40 °C
